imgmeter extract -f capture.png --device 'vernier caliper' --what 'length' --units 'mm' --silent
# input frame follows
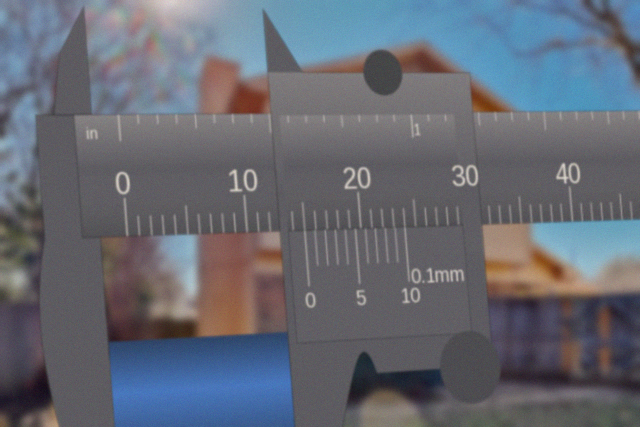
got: 15.0 mm
